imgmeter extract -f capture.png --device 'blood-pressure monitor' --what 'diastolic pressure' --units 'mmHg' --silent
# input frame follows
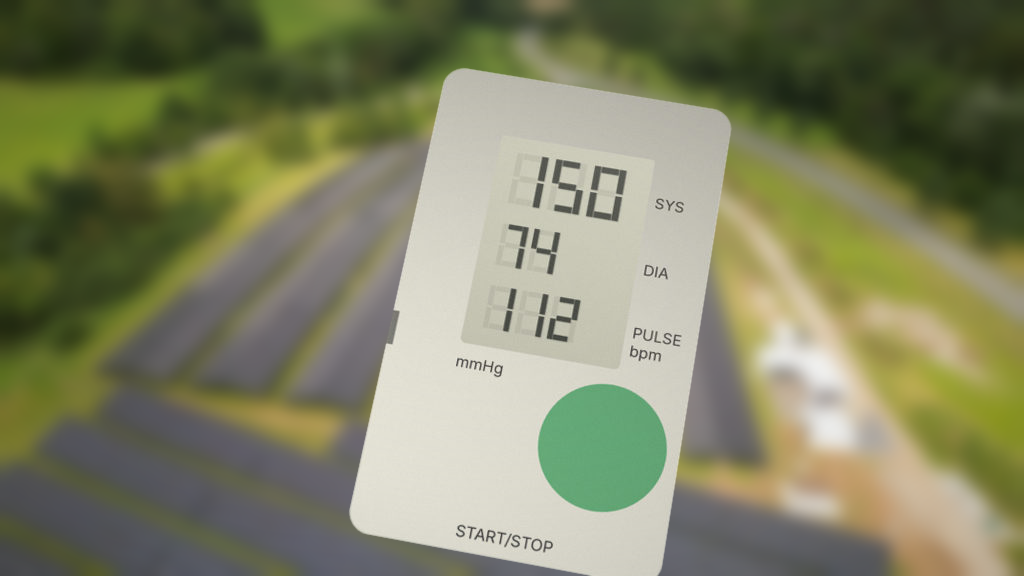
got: 74 mmHg
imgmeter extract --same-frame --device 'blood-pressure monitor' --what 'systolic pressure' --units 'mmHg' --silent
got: 150 mmHg
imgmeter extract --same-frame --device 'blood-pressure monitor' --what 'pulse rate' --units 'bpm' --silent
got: 112 bpm
